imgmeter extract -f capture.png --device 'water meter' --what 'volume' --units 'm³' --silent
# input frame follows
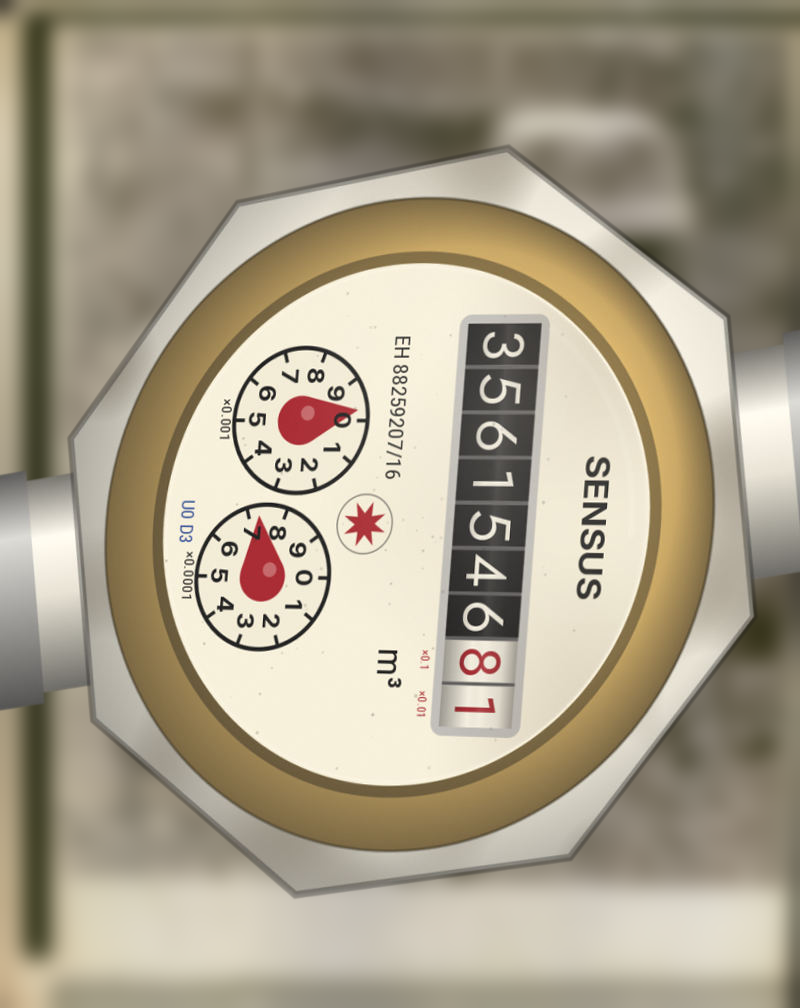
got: 3561546.8097 m³
